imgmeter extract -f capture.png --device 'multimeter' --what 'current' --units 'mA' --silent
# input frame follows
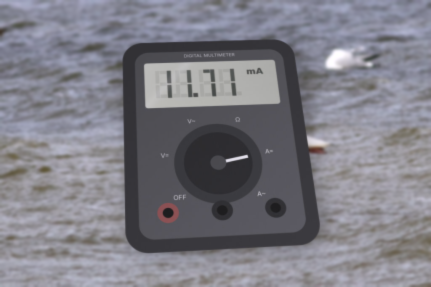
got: 11.71 mA
